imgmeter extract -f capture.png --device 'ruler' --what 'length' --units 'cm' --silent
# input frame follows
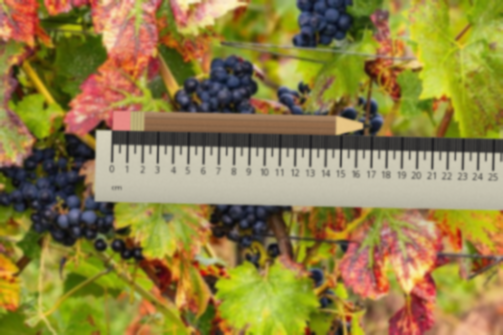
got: 17 cm
